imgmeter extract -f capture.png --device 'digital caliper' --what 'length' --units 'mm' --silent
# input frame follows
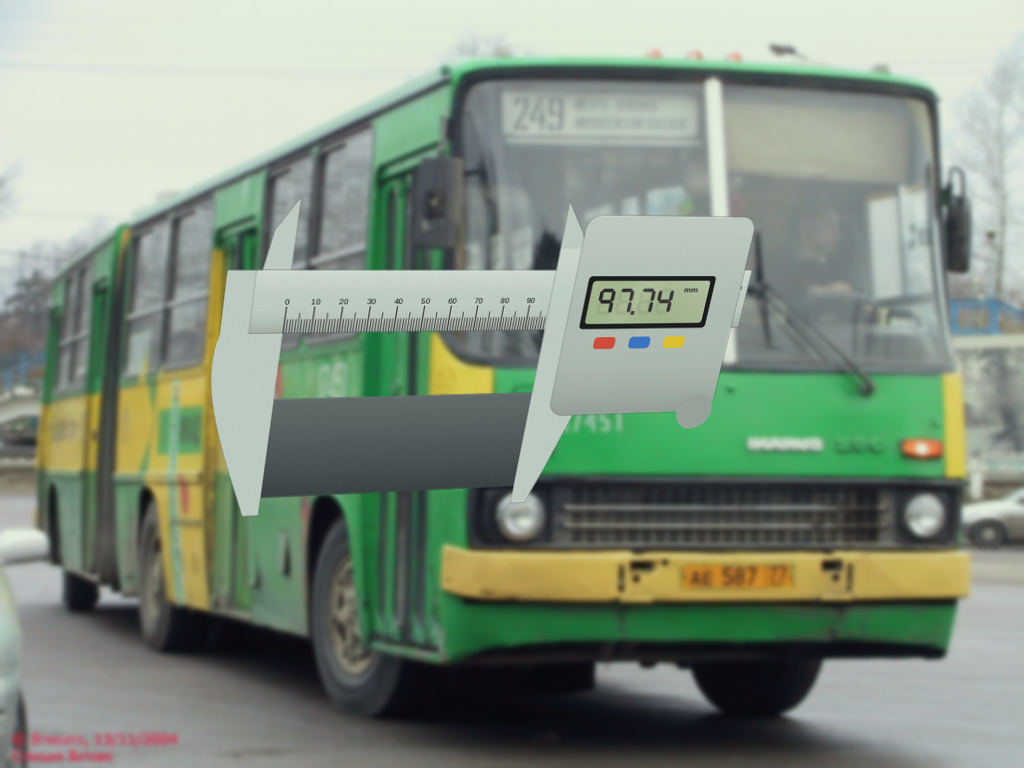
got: 97.74 mm
